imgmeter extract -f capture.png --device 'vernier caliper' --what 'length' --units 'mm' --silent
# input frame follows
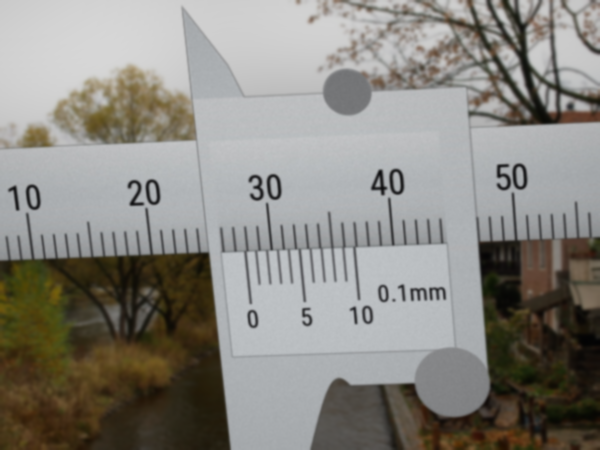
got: 27.8 mm
